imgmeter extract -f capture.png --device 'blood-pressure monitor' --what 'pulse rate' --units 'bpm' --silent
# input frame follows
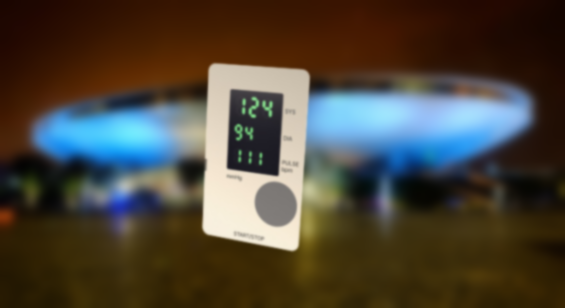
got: 111 bpm
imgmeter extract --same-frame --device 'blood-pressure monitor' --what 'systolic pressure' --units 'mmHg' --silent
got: 124 mmHg
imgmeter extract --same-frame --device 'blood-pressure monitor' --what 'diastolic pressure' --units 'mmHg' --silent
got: 94 mmHg
